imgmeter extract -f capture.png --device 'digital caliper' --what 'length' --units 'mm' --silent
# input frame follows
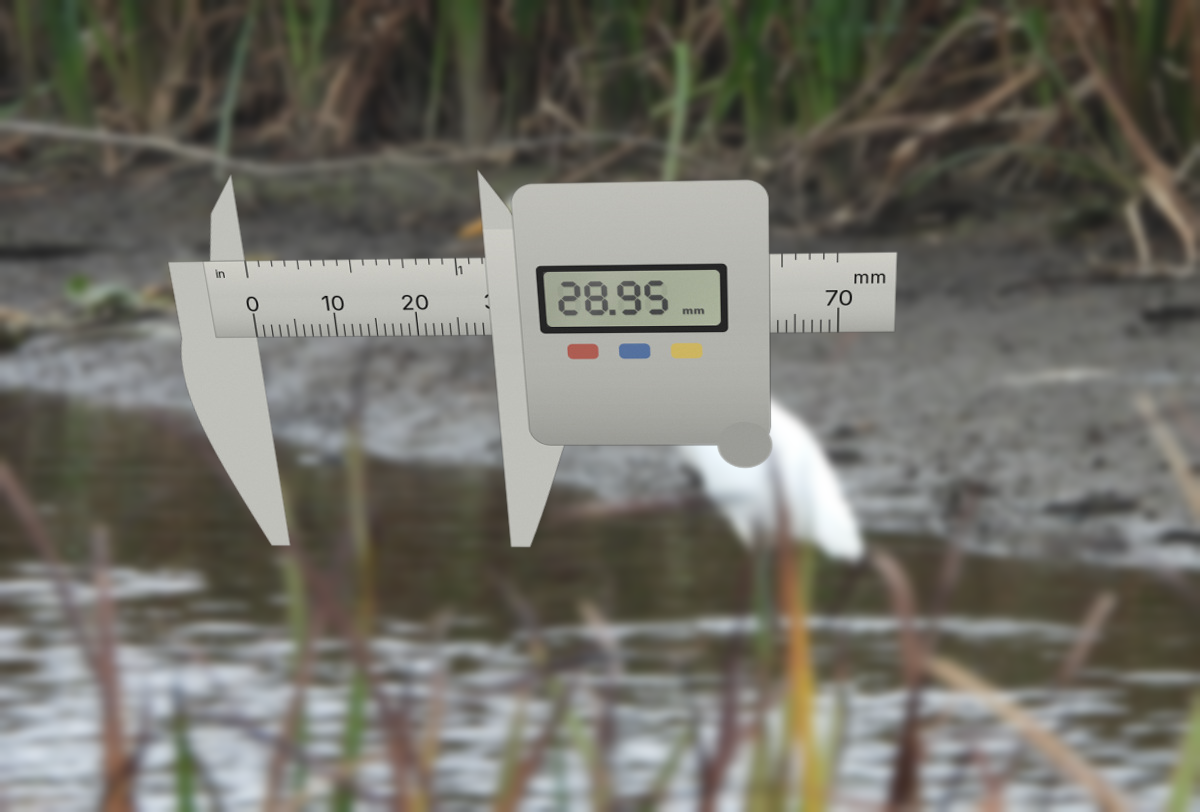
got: 28.95 mm
